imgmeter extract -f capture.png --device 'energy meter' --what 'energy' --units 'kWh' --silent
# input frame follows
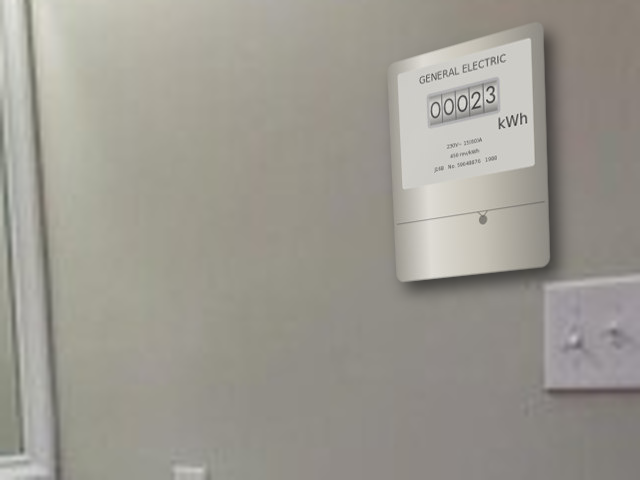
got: 23 kWh
